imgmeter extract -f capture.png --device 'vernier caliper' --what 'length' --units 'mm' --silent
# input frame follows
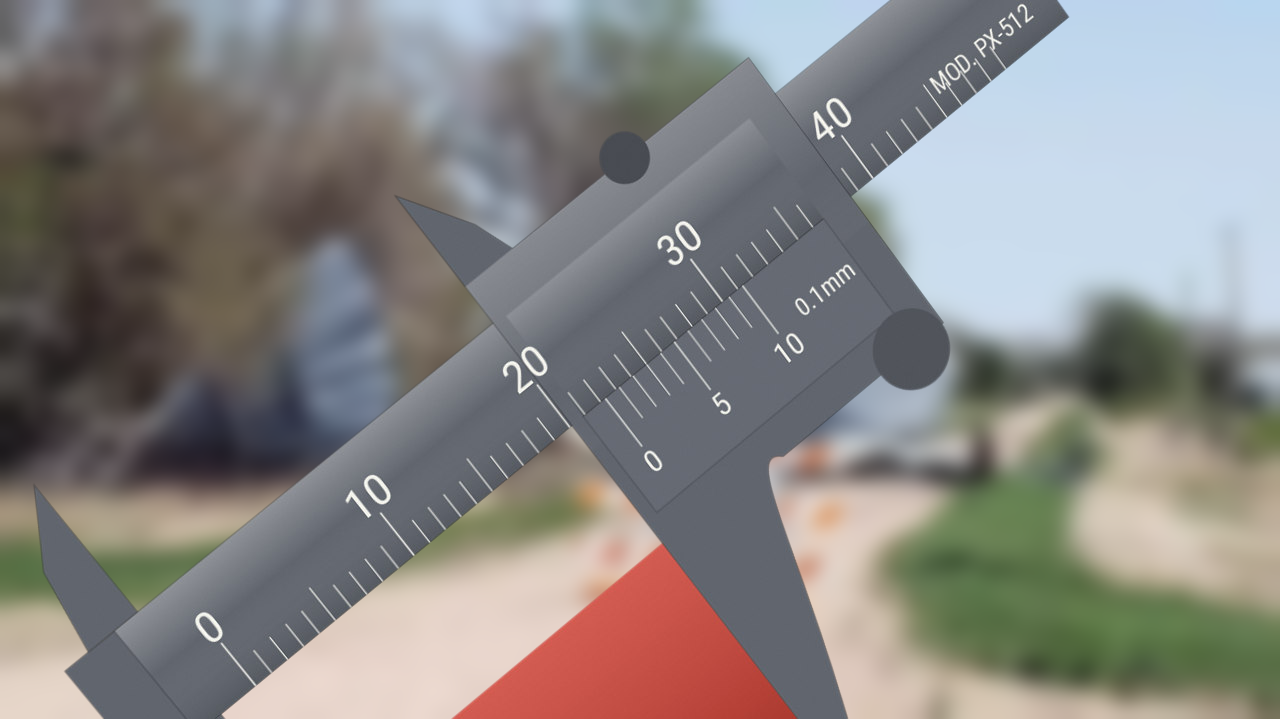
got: 22.3 mm
